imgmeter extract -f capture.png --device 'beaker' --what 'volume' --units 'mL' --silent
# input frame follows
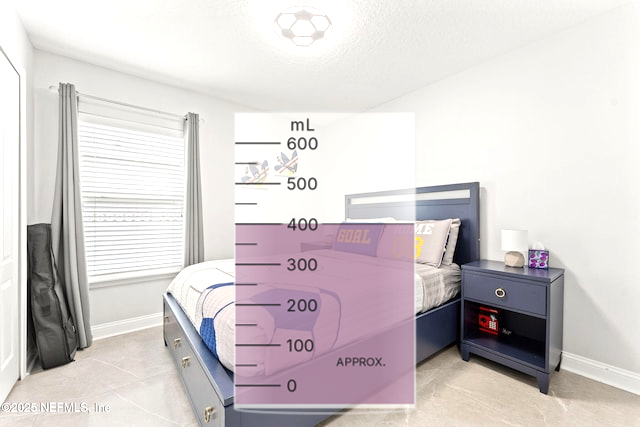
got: 400 mL
